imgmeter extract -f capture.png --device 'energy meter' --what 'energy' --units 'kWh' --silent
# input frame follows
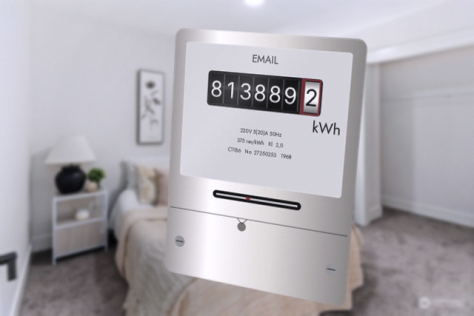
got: 813889.2 kWh
